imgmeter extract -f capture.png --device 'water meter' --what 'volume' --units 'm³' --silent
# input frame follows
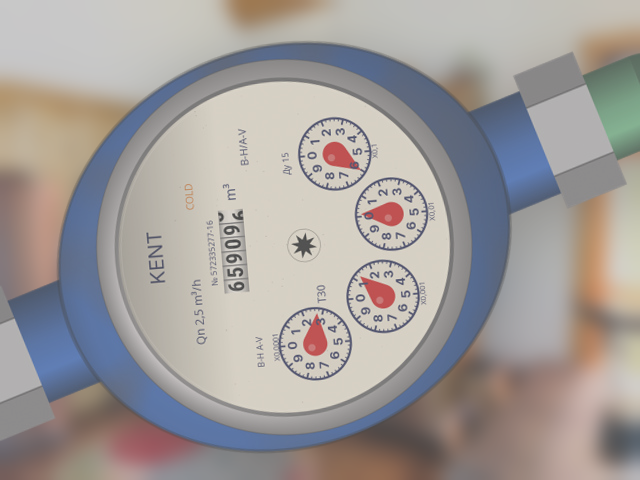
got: 659095.6012 m³
